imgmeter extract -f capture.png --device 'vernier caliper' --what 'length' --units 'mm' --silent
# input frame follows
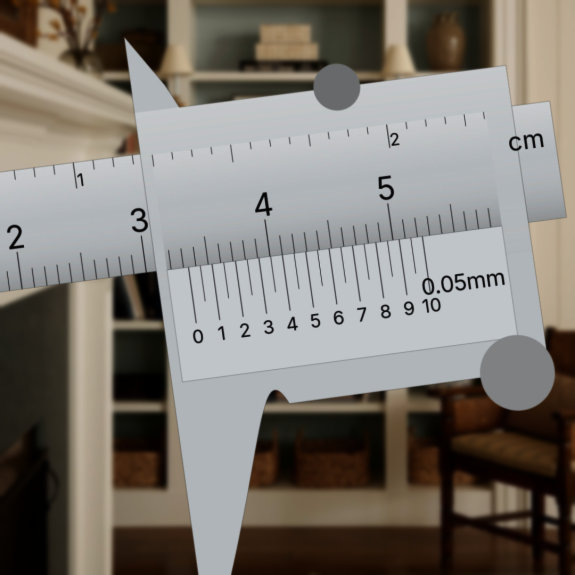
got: 33.4 mm
